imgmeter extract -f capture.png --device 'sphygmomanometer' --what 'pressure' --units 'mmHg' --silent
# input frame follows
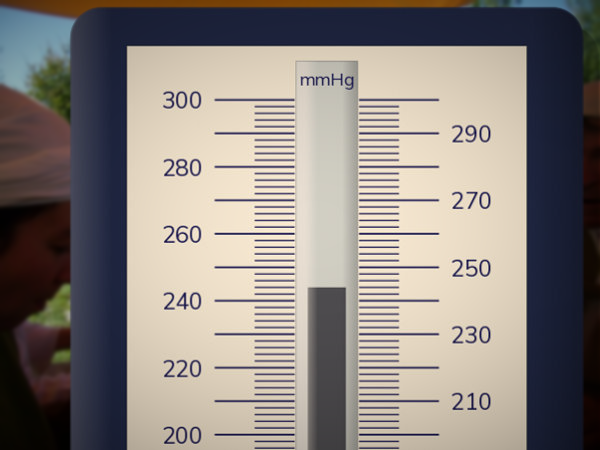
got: 244 mmHg
